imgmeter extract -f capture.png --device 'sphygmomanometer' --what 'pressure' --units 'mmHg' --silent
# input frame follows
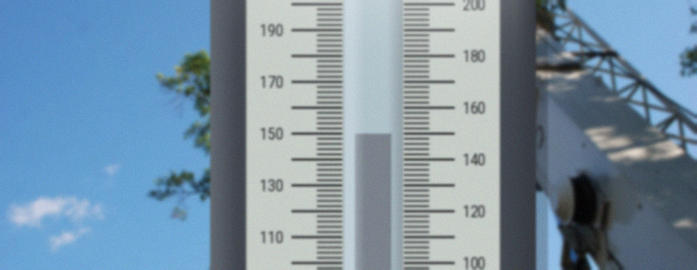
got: 150 mmHg
